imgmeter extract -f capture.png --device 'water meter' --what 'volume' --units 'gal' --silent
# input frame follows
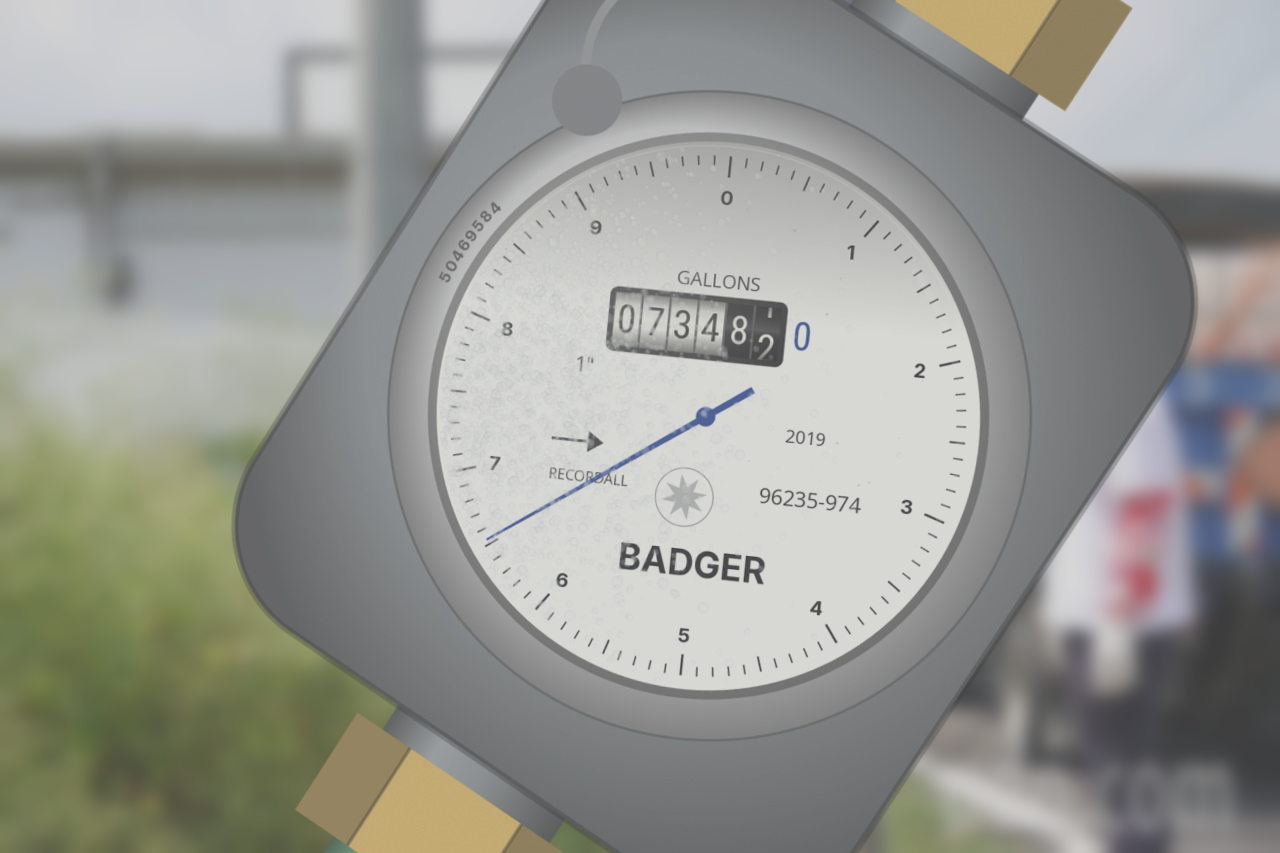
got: 734816.5 gal
